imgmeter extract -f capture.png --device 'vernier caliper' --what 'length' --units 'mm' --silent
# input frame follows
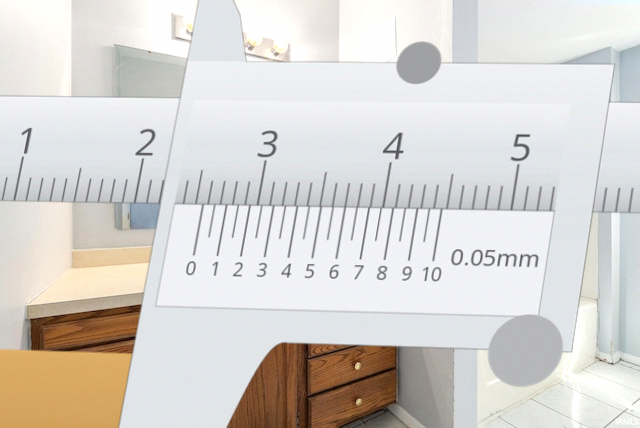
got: 25.6 mm
